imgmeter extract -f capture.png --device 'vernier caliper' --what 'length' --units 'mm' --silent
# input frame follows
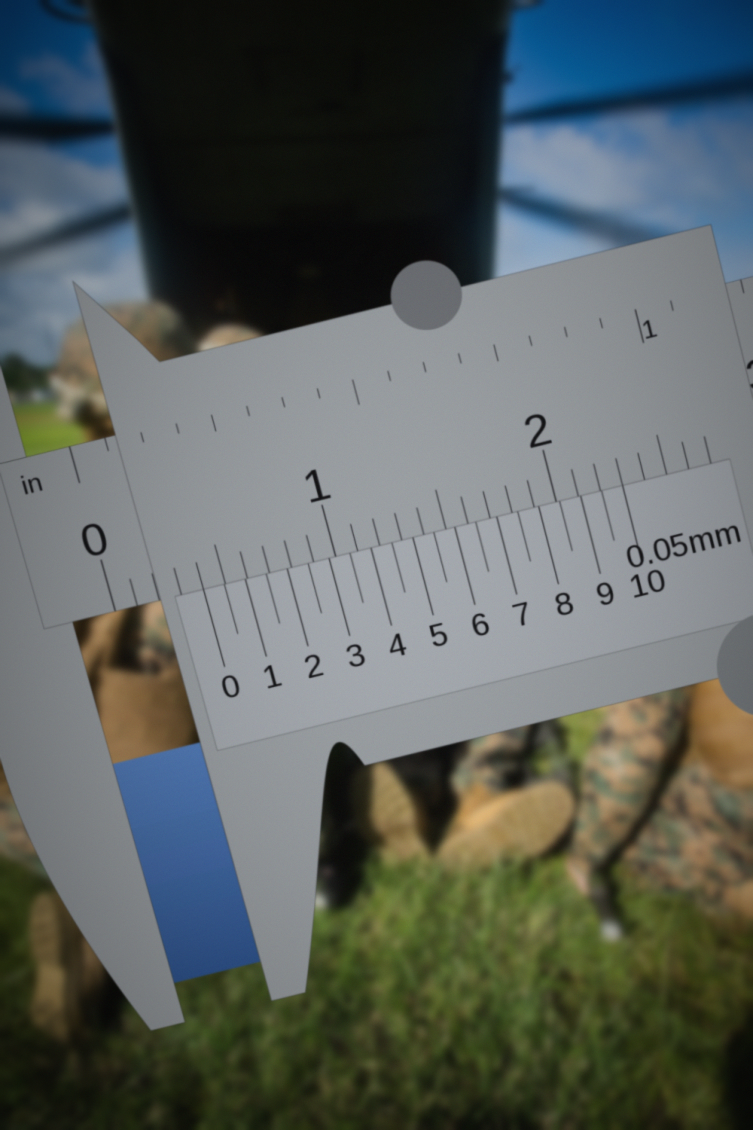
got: 4.0 mm
